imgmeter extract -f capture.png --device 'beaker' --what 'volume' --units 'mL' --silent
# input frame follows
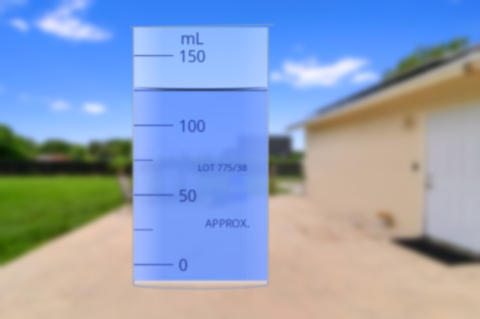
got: 125 mL
